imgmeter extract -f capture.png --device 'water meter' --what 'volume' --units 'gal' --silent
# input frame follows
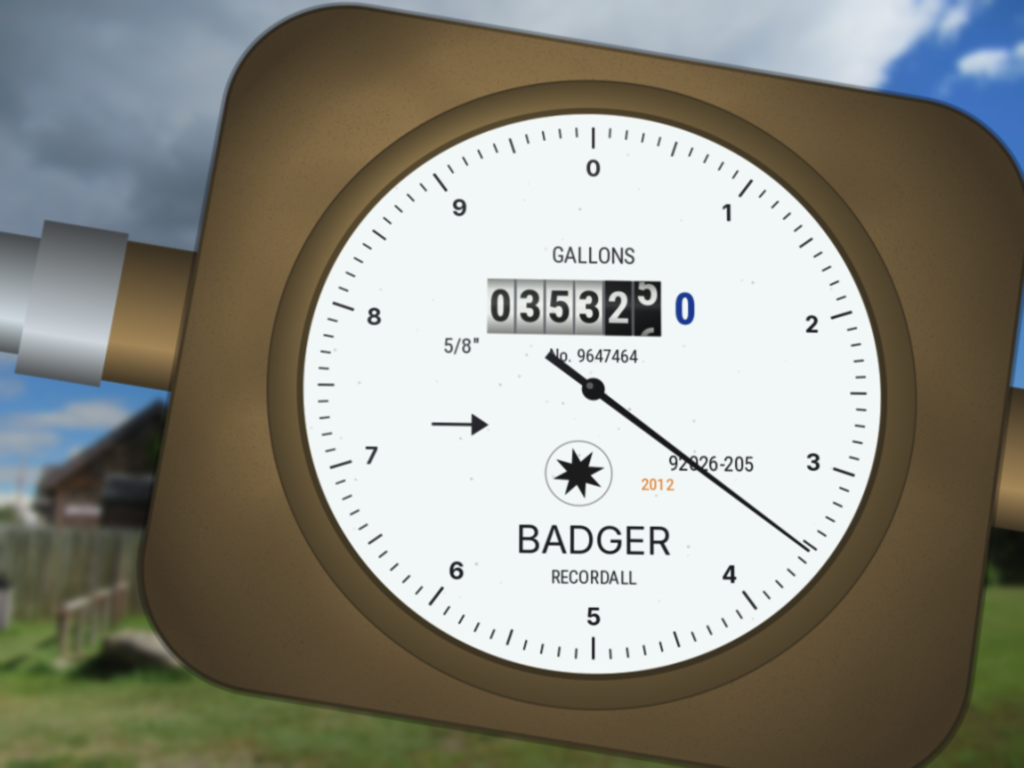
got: 353253.5 gal
